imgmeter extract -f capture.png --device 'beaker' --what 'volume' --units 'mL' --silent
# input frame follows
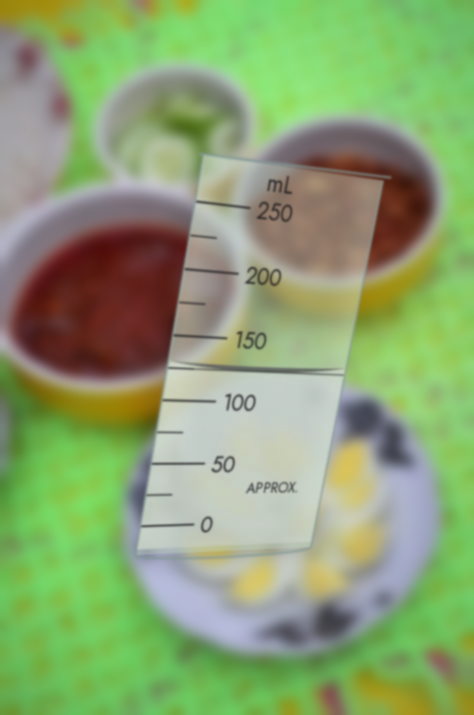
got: 125 mL
